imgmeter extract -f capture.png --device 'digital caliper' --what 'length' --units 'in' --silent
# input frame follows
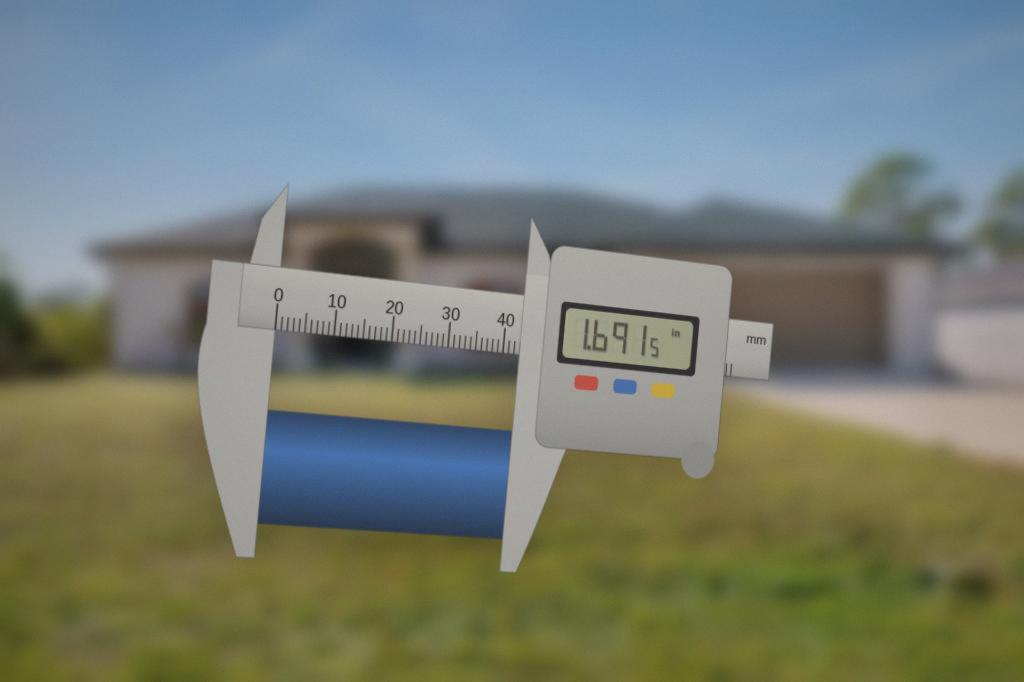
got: 1.6915 in
